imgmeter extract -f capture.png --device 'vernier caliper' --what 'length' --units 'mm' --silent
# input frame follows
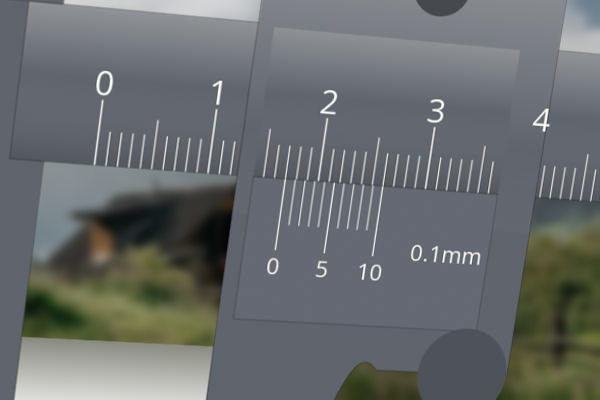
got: 17.0 mm
